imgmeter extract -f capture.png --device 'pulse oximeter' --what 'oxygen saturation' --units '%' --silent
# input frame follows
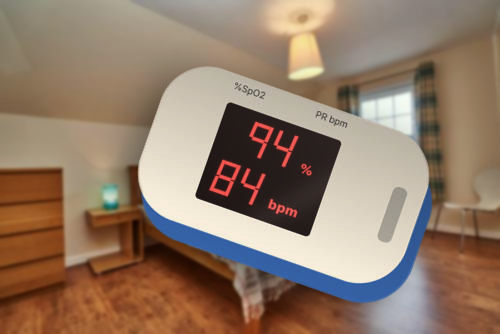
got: 94 %
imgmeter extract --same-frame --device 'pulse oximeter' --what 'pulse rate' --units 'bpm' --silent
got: 84 bpm
